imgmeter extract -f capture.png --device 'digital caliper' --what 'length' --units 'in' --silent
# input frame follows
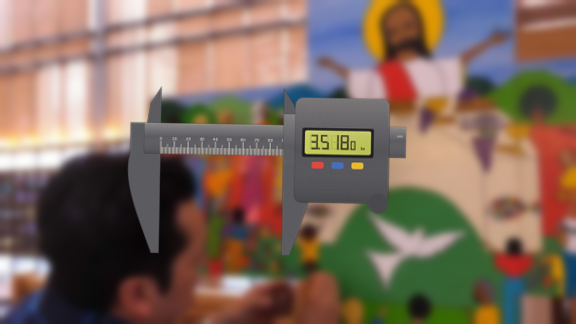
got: 3.5180 in
